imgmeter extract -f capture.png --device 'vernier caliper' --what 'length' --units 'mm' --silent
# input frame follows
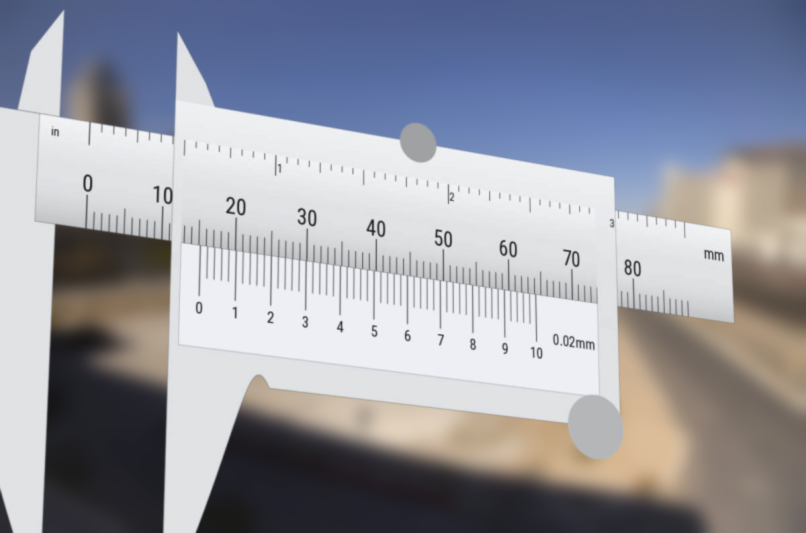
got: 15.2 mm
